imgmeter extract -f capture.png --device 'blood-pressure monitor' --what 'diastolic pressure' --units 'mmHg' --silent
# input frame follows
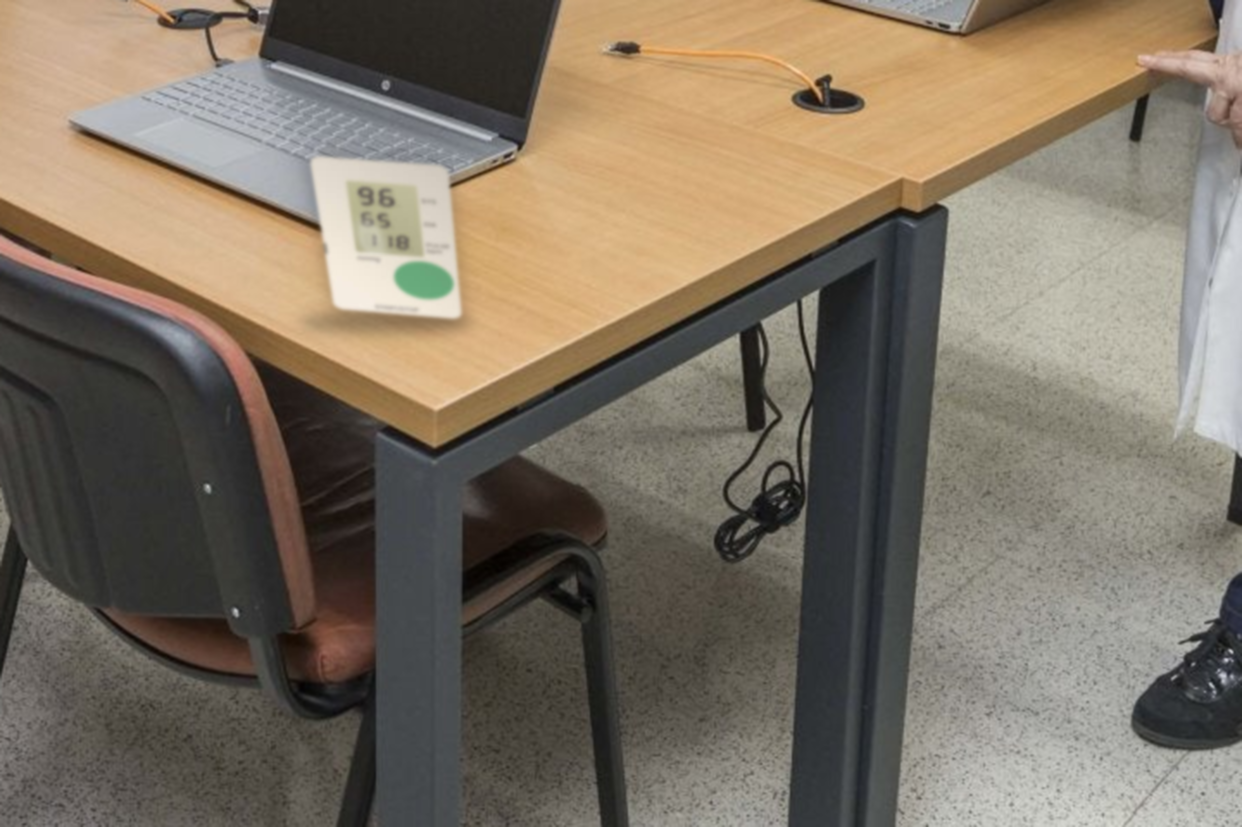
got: 65 mmHg
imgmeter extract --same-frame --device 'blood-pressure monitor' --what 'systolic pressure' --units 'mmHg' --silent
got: 96 mmHg
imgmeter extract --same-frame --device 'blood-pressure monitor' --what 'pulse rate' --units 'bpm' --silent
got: 118 bpm
